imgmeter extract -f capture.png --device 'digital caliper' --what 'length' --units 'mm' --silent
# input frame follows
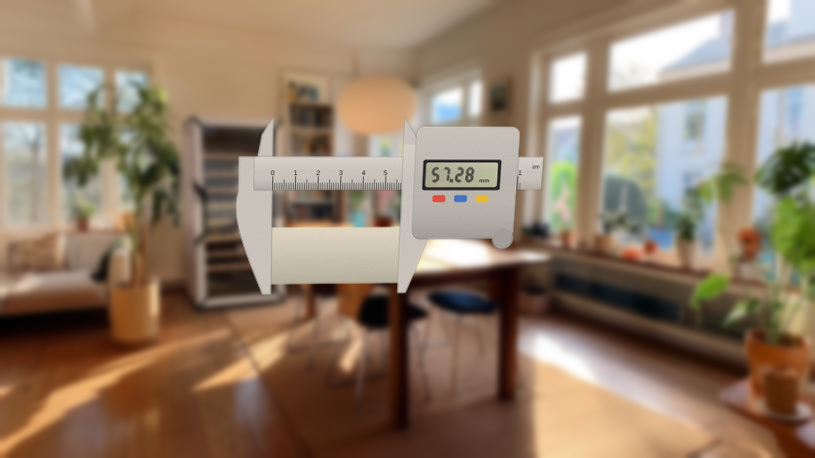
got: 57.28 mm
